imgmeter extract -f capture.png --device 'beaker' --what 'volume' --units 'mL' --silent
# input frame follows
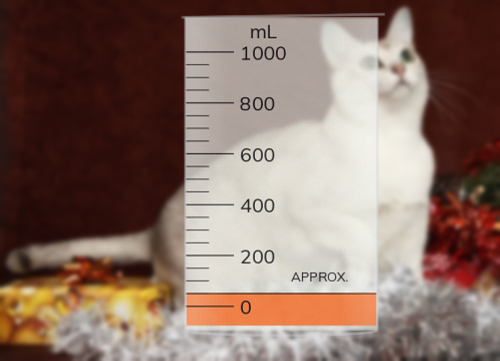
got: 50 mL
